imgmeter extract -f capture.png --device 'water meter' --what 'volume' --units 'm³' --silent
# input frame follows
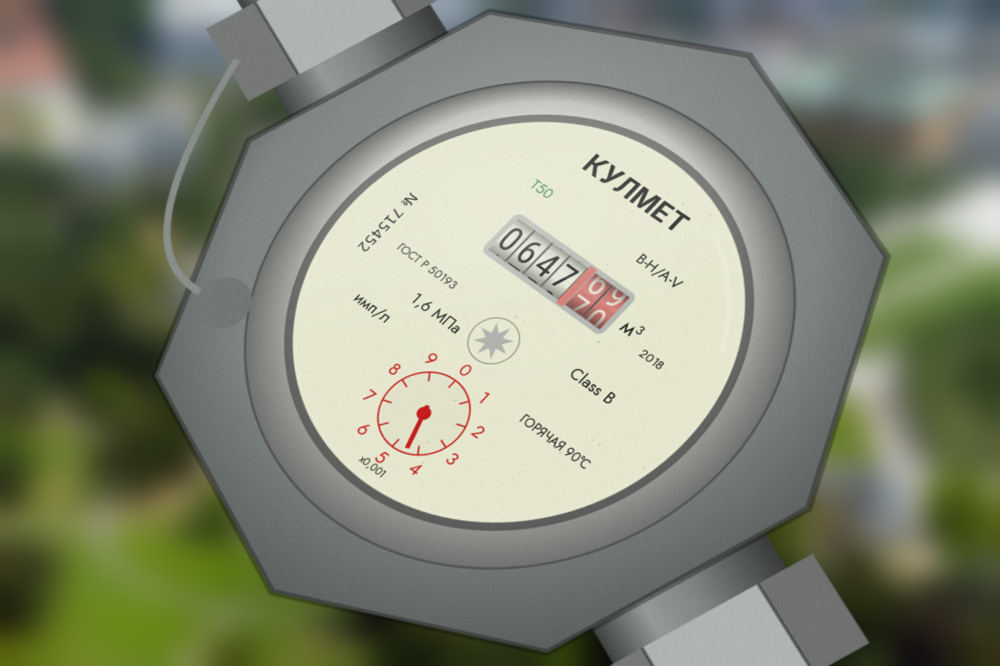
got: 647.694 m³
